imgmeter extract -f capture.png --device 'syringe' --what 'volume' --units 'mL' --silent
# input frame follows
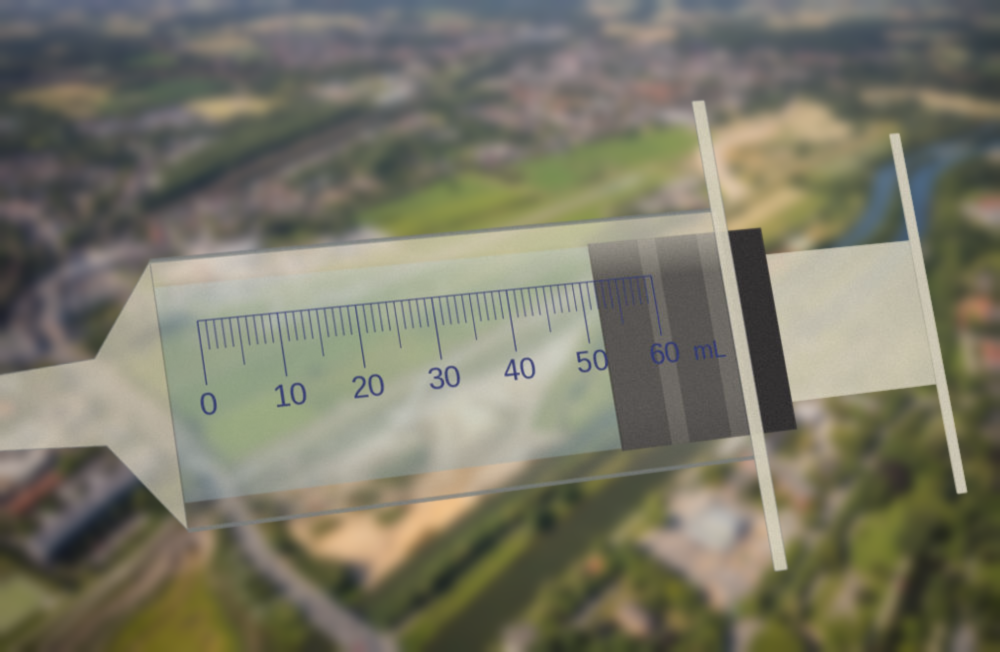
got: 52 mL
